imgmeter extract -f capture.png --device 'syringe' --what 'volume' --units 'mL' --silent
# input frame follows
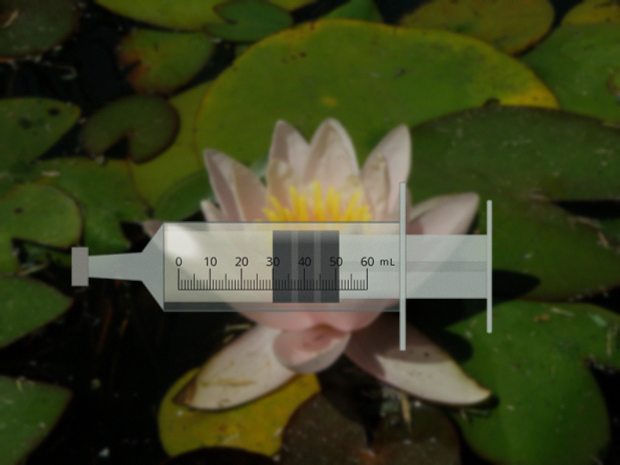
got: 30 mL
